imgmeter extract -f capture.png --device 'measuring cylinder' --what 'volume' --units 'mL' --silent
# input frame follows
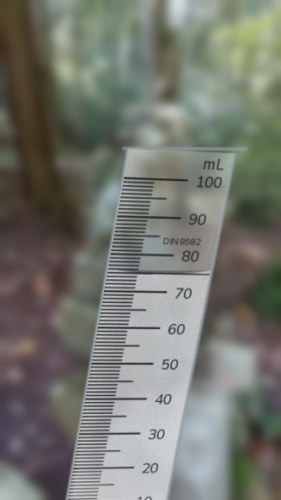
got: 75 mL
